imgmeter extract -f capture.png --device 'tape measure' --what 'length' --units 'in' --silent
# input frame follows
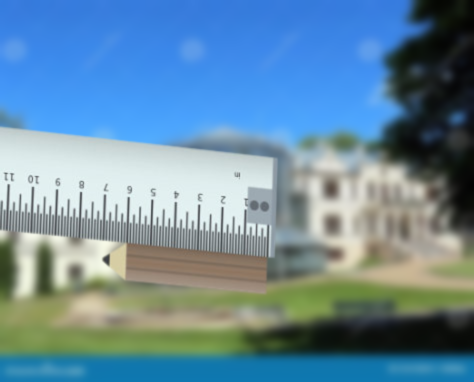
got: 7 in
